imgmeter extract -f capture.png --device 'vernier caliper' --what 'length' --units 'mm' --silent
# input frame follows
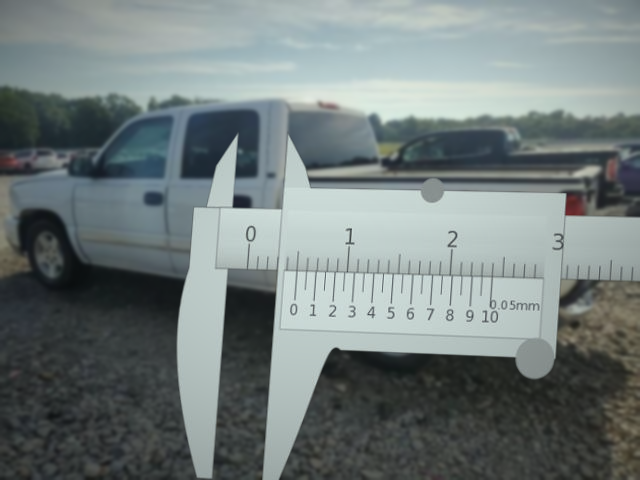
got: 5.0 mm
